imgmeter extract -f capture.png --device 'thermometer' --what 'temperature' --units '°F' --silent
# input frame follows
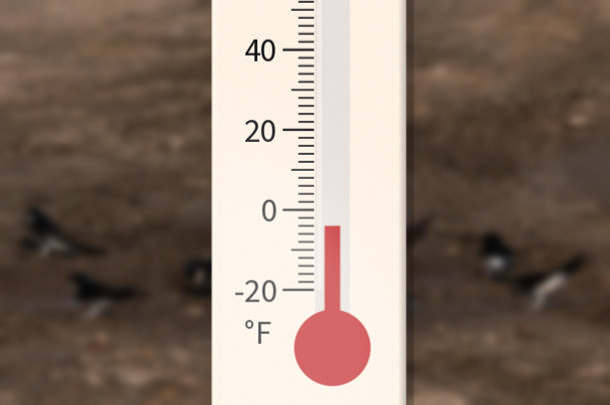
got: -4 °F
